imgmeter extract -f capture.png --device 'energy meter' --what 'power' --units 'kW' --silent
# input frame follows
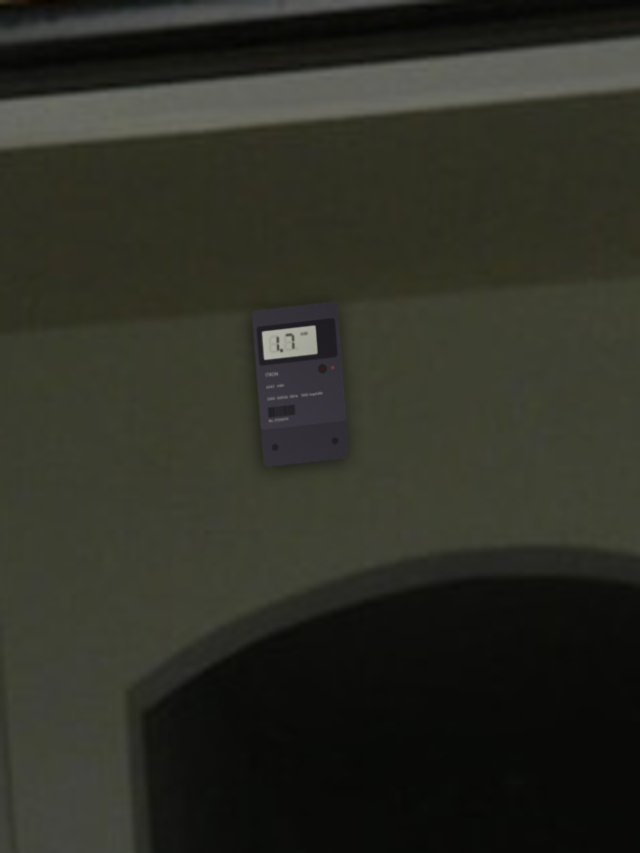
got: 1.7 kW
